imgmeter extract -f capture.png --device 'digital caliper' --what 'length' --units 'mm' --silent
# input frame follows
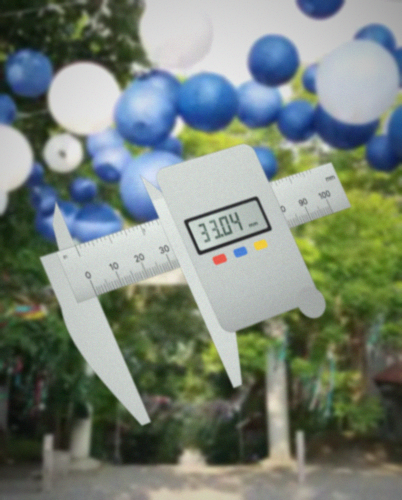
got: 33.04 mm
